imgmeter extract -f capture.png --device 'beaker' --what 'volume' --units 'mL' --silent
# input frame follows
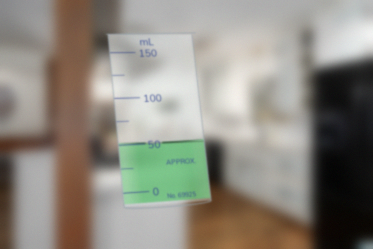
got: 50 mL
